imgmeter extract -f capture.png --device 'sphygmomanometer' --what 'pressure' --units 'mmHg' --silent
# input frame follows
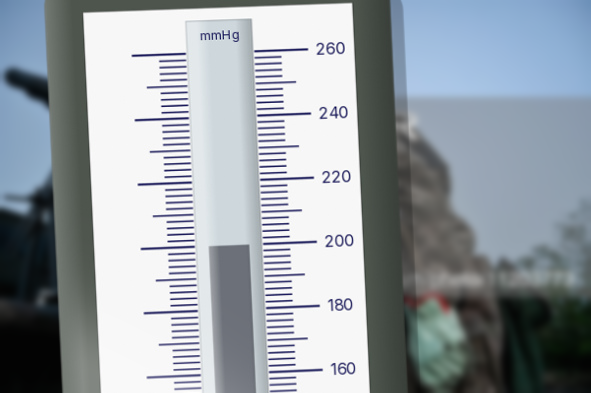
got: 200 mmHg
